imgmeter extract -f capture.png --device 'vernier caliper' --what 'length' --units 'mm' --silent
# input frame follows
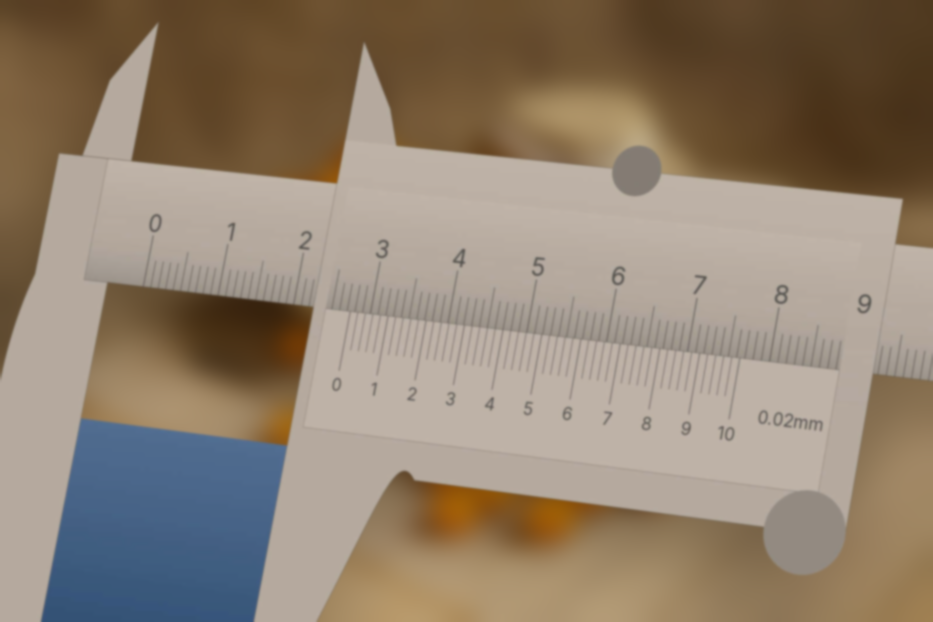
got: 27.4 mm
